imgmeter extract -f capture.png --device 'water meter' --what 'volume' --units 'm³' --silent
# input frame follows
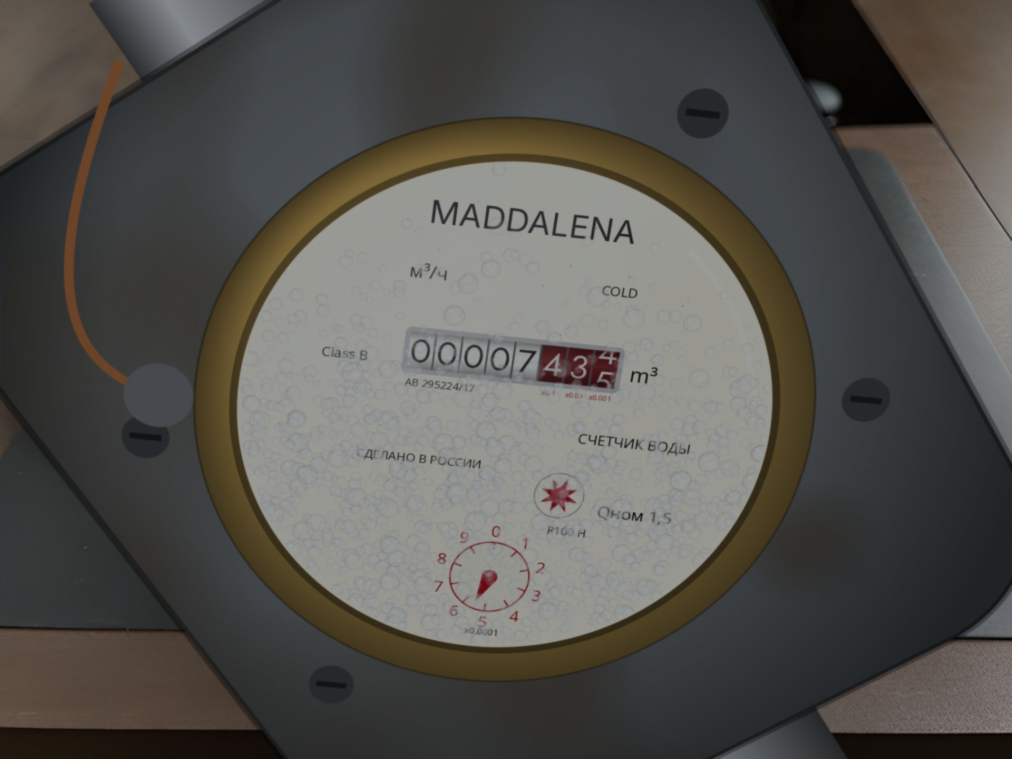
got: 7.4345 m³
